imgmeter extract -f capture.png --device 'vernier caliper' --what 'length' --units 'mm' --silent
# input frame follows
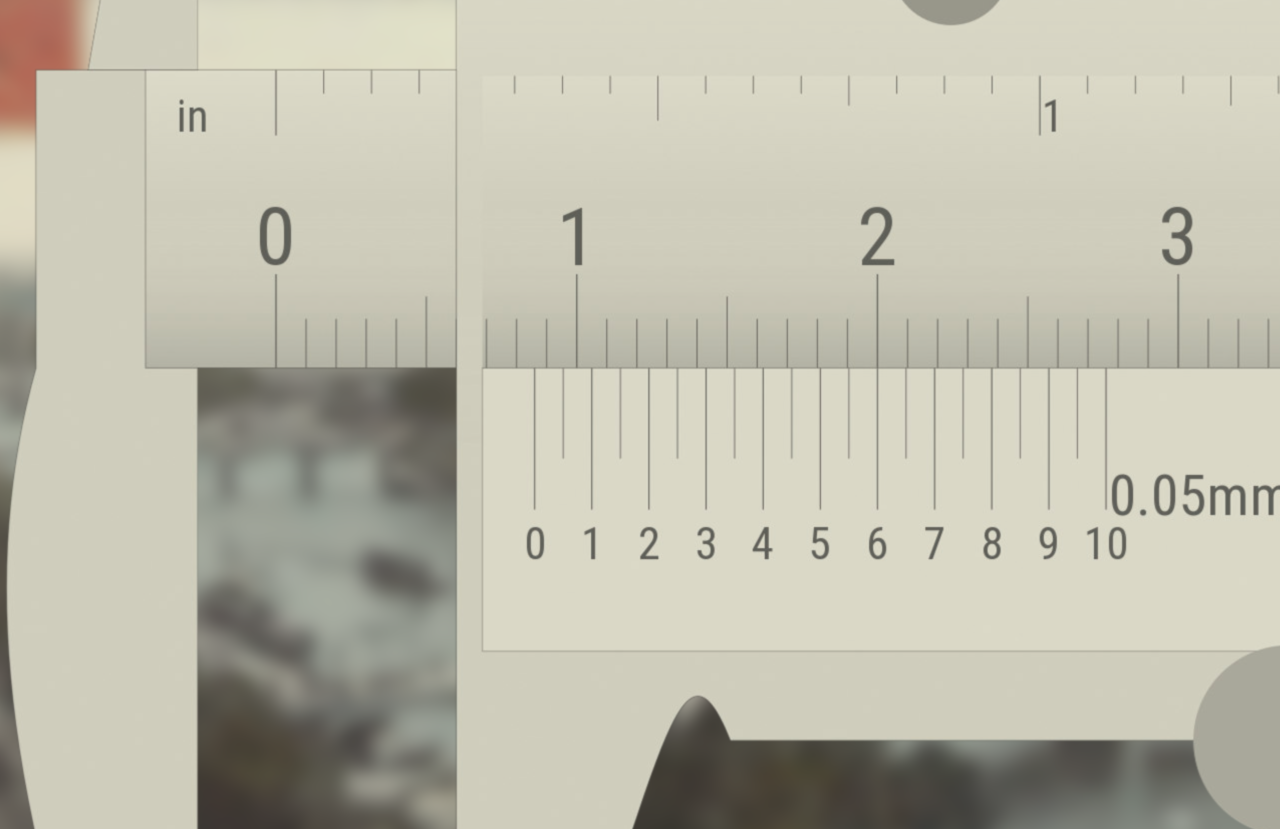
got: 8.60 mm
